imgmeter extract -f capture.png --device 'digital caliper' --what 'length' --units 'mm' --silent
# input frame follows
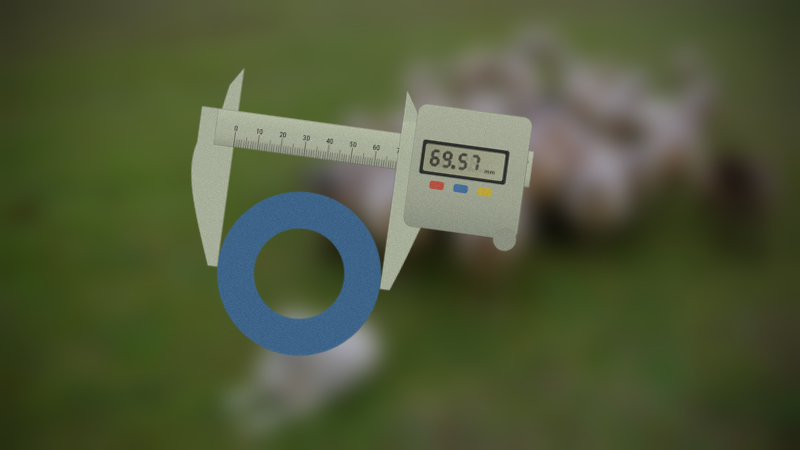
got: 69.57 mm
